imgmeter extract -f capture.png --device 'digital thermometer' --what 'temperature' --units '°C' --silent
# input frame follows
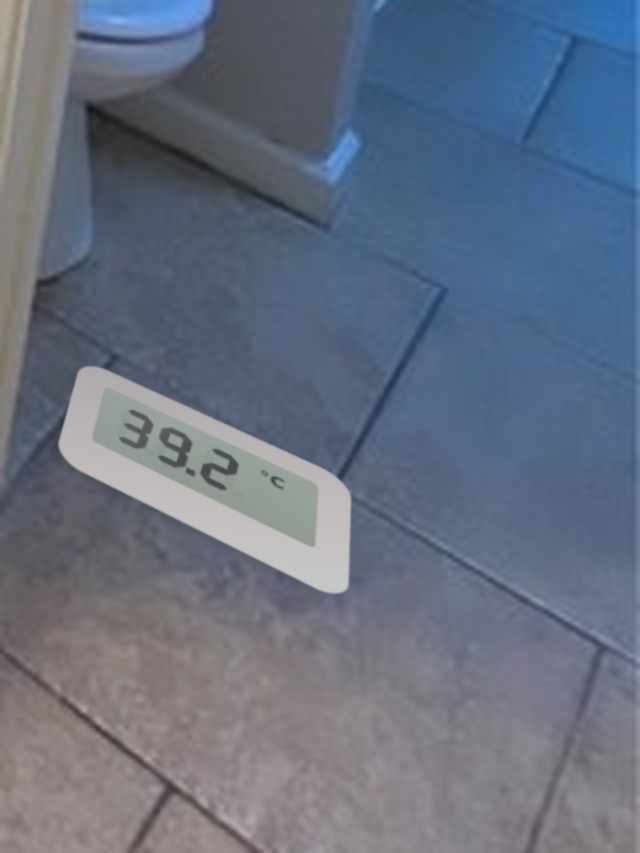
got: 39.2 °C
